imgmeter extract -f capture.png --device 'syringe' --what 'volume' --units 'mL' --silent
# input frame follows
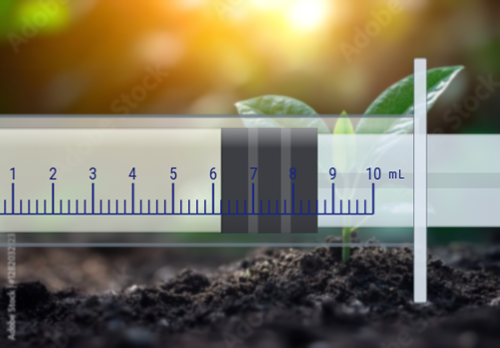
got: 6.2 mL
